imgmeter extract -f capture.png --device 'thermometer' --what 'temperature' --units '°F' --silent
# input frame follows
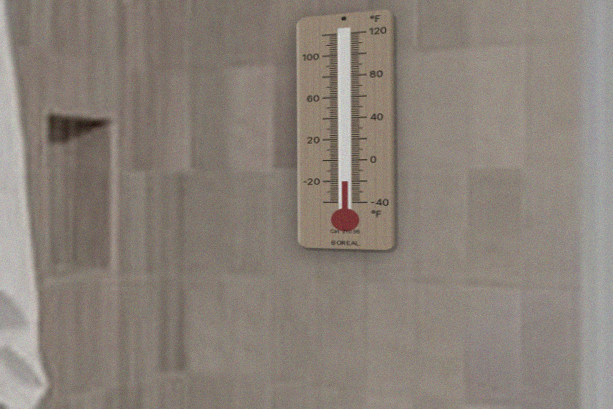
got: -20 °F
